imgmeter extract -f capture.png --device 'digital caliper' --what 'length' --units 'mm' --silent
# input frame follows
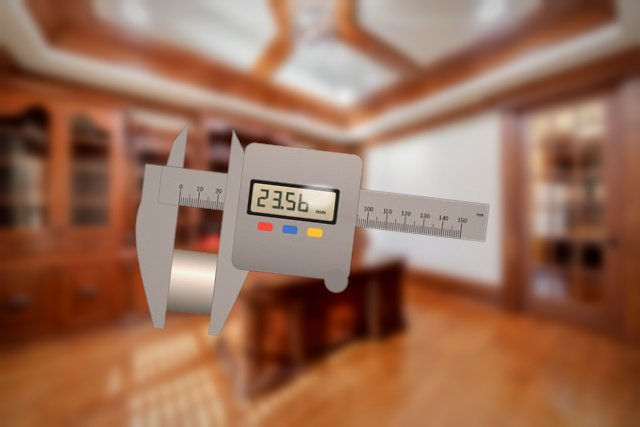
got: 23.56 mm
